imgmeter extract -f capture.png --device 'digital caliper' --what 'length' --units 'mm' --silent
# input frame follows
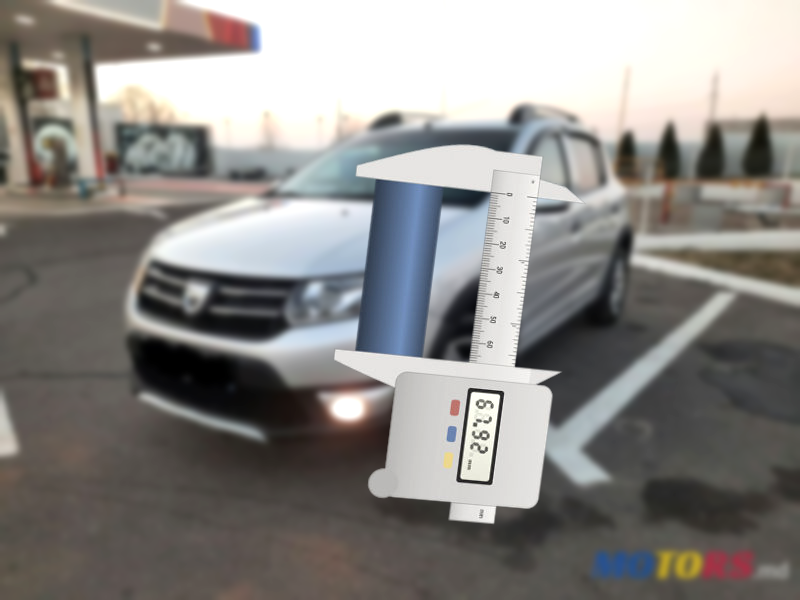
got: 67.92 mm
